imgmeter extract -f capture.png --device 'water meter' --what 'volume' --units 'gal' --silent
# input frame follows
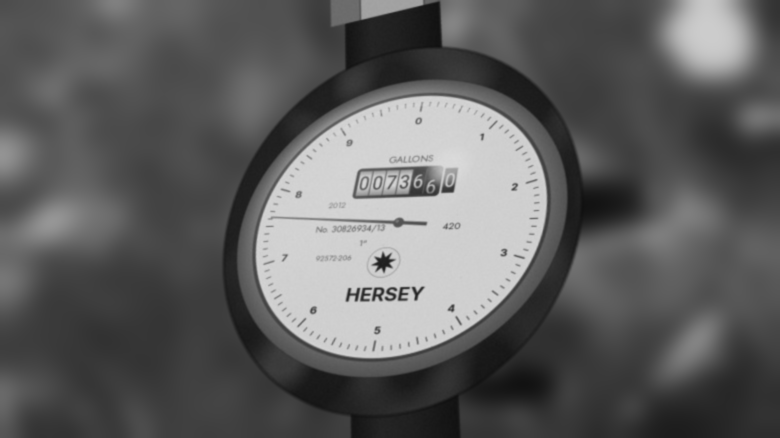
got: 73657.6 gal
